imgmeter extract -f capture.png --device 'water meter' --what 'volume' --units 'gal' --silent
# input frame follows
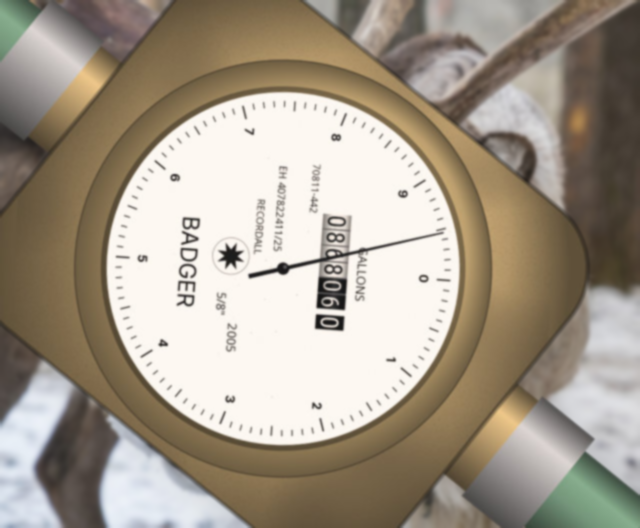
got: 868059.5 gal
